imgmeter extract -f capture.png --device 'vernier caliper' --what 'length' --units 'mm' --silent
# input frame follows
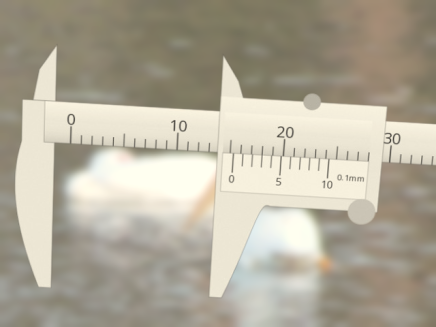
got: 15.3 mm
